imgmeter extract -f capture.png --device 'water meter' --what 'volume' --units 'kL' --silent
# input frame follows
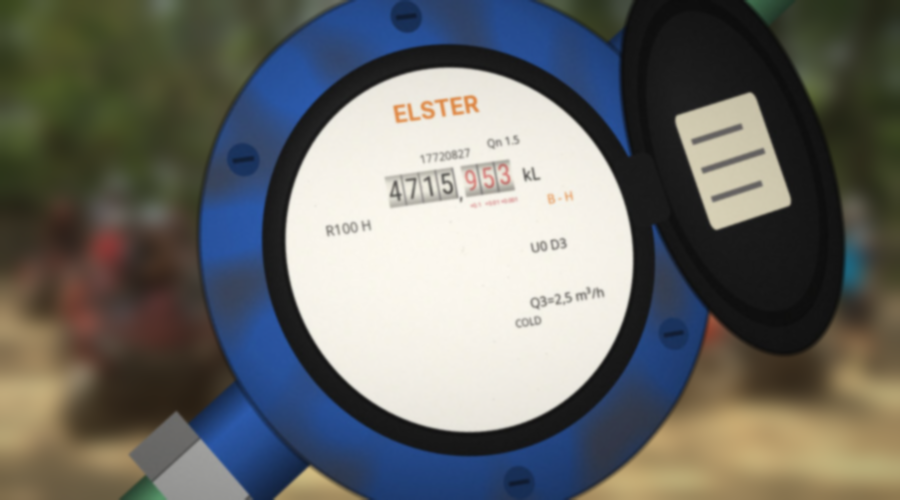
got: 4715.953 kL
